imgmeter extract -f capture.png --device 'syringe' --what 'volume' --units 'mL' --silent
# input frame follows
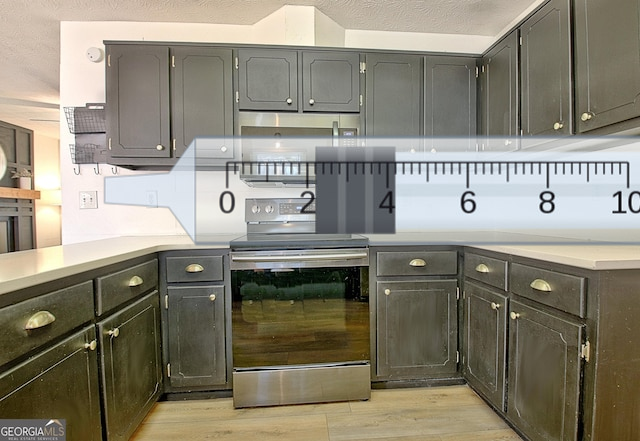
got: 2.2 mL
